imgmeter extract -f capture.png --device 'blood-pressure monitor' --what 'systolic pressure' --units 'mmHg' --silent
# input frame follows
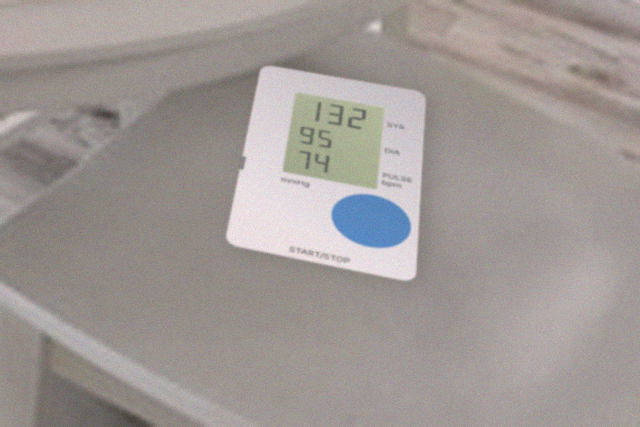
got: 132 mmHg
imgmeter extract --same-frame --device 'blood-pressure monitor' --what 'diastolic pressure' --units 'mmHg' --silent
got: 95 mmHg
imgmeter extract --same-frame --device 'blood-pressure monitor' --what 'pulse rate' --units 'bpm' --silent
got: 74 bpm
